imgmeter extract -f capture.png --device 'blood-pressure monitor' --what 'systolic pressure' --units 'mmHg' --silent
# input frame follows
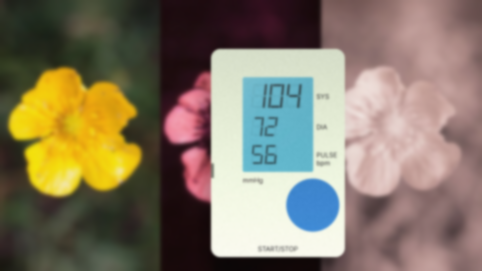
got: 104 mmHg
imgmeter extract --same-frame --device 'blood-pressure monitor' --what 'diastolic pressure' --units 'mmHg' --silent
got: 72 mmHg
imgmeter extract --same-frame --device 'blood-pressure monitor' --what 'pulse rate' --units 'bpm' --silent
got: 56 bpm
